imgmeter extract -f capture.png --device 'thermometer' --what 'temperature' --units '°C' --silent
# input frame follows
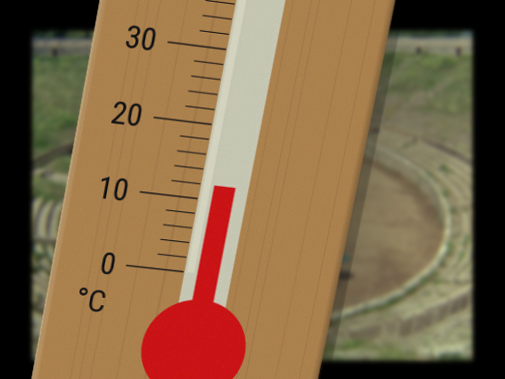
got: 12 °C
